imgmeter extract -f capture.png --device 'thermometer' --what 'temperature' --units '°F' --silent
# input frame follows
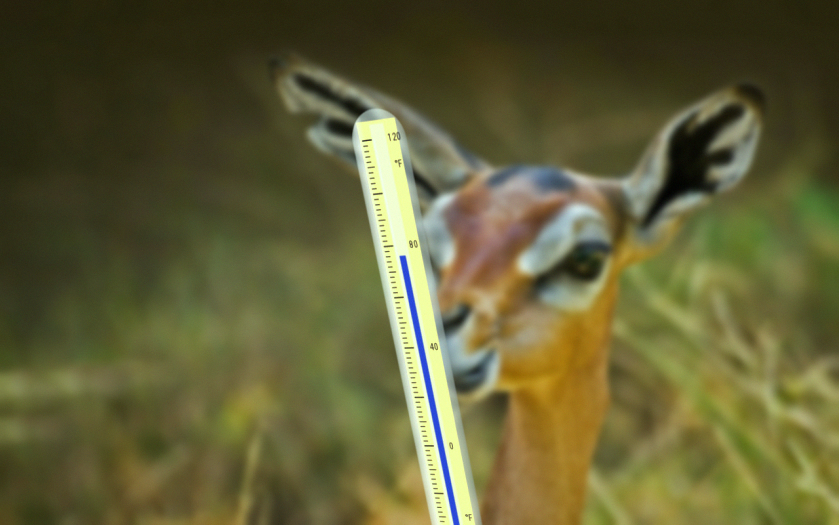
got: 76 °F
